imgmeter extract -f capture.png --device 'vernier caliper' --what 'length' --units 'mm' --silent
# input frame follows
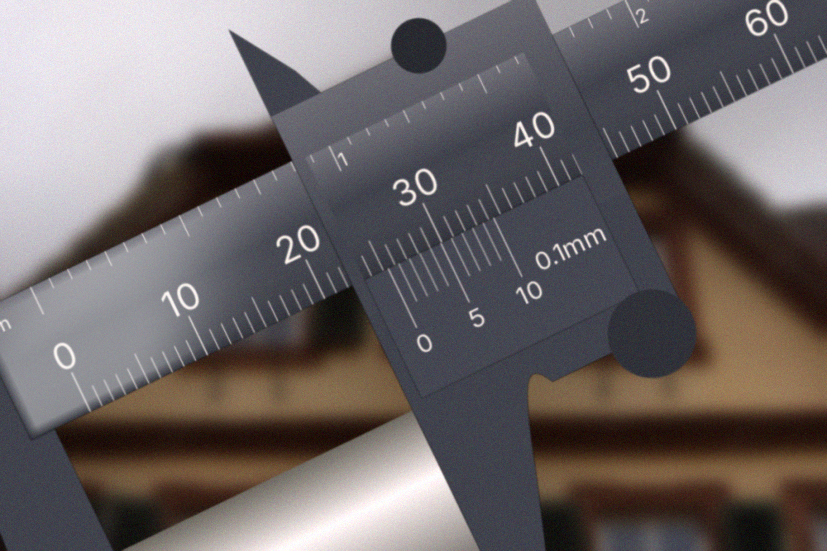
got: 25.4 mm
